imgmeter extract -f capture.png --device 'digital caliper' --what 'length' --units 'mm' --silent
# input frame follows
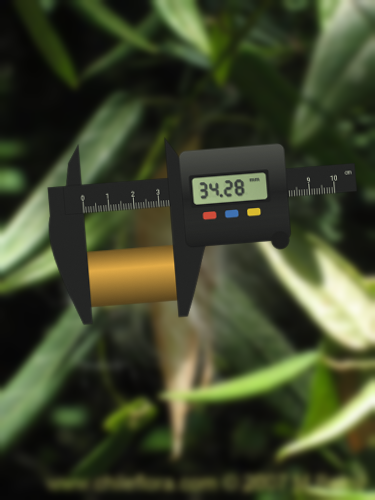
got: 34.28 mm
